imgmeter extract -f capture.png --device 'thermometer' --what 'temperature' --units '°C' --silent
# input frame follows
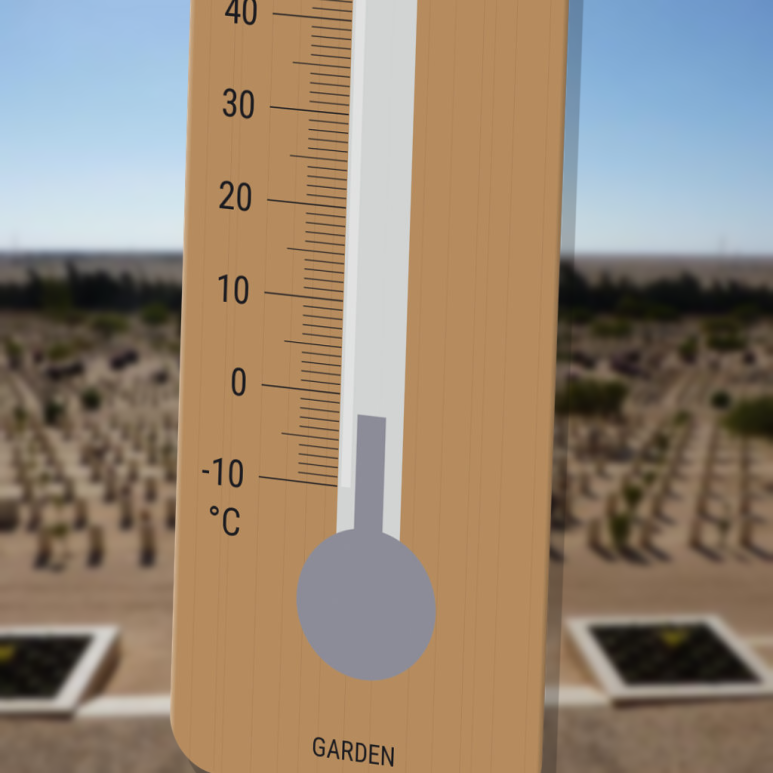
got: -2 °C
